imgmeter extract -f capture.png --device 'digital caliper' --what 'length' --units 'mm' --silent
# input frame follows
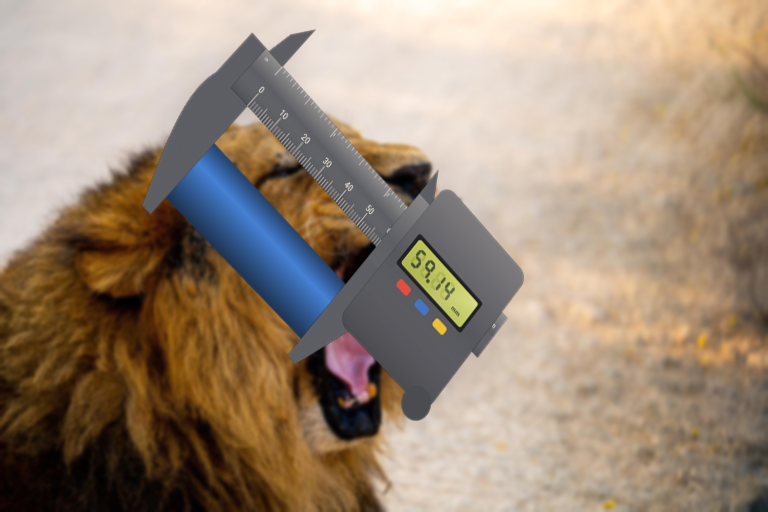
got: 59.14 mm
